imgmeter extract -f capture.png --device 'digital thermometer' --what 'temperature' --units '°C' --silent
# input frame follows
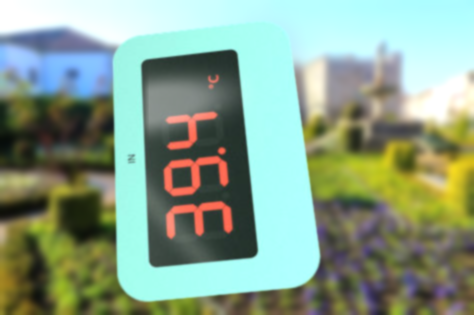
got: 39.4 °C
